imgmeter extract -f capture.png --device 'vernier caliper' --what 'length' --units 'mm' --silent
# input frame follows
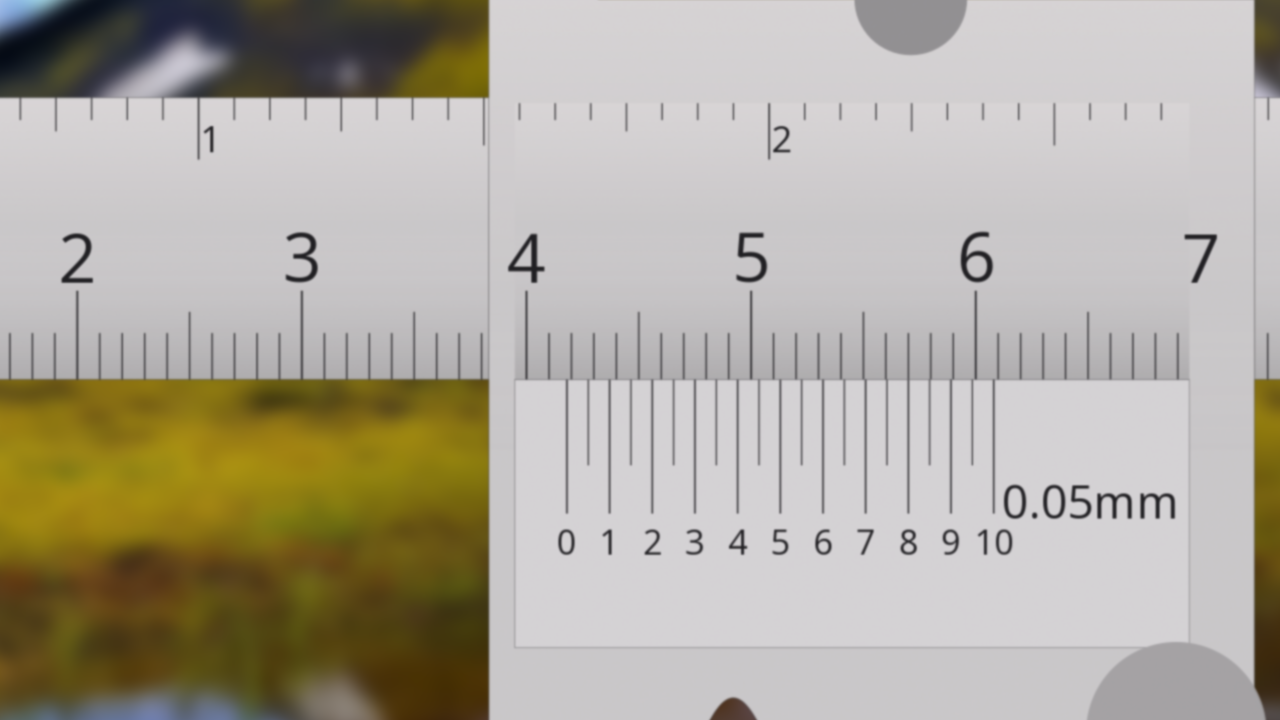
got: 41.8 mm
